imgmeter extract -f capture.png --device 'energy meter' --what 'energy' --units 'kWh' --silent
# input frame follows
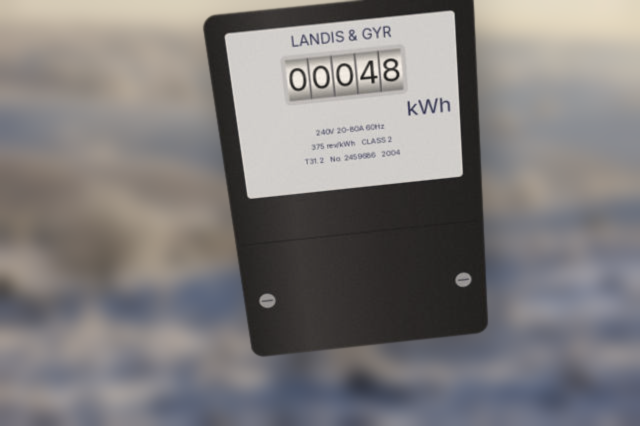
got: 48 kWh
